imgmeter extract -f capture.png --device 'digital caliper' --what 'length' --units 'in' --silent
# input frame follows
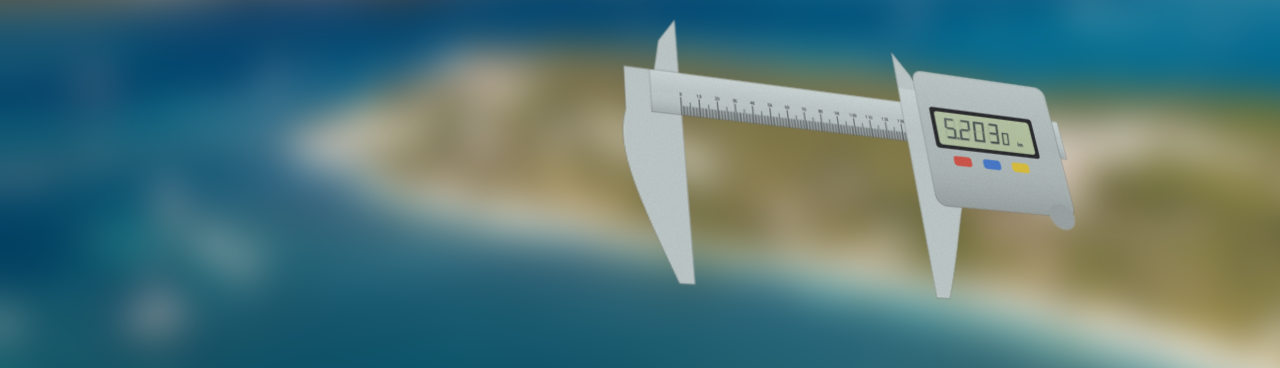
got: 5.2030 in
